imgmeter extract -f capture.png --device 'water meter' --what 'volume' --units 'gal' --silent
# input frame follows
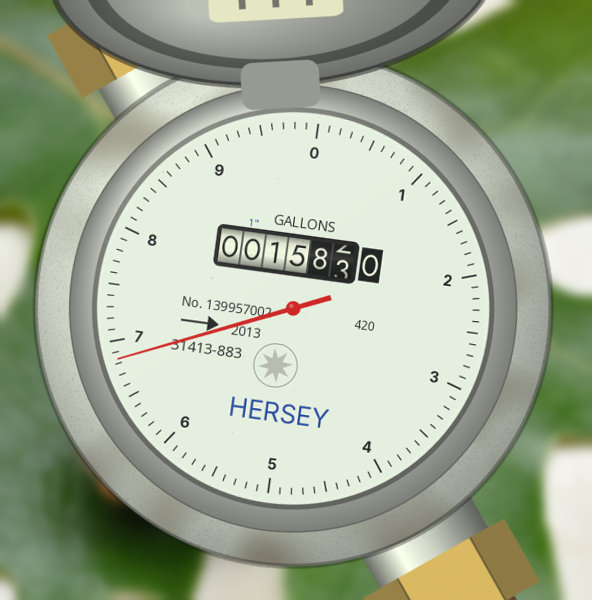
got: 15826.8 gal
